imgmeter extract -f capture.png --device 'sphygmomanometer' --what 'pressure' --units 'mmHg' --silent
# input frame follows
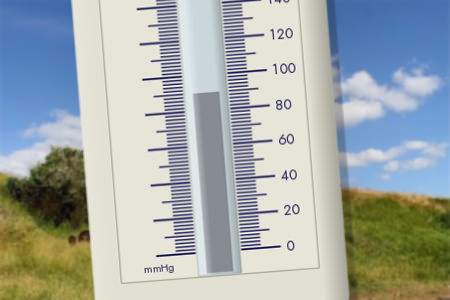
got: 90 mmHg
